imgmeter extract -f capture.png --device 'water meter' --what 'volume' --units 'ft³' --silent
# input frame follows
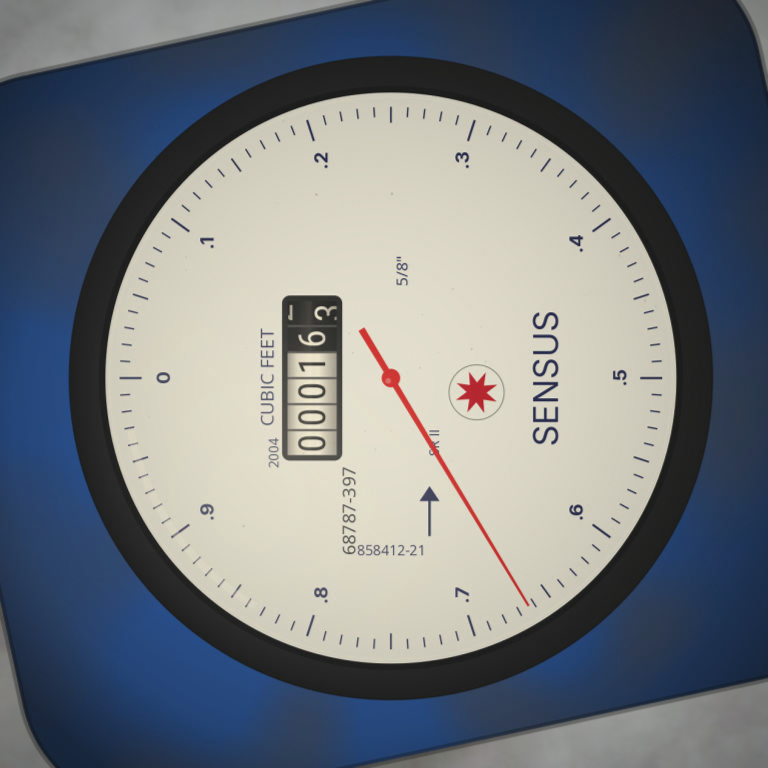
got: 162.66 ft³
